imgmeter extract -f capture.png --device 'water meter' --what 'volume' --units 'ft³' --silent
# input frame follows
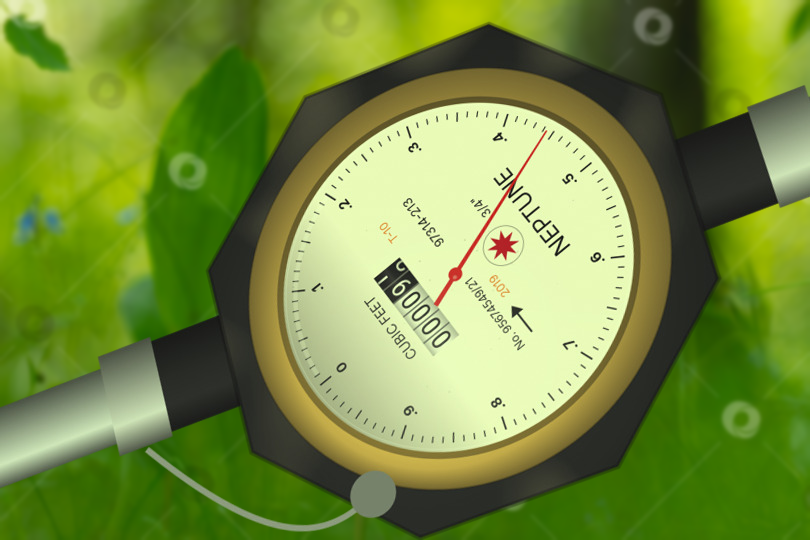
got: 91.44 ft³
